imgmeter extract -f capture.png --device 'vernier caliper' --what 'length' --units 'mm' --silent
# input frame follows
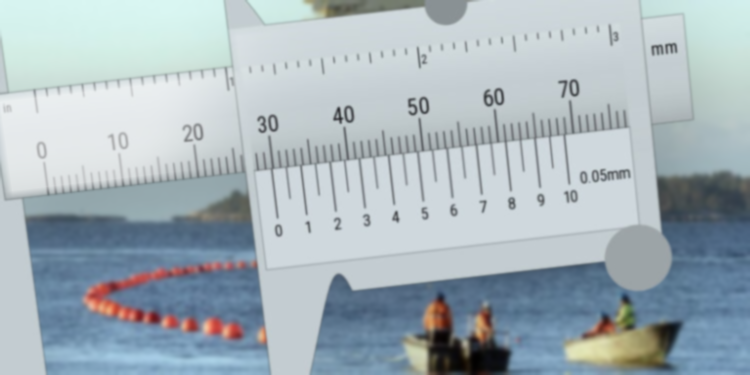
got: 29.8 mm
